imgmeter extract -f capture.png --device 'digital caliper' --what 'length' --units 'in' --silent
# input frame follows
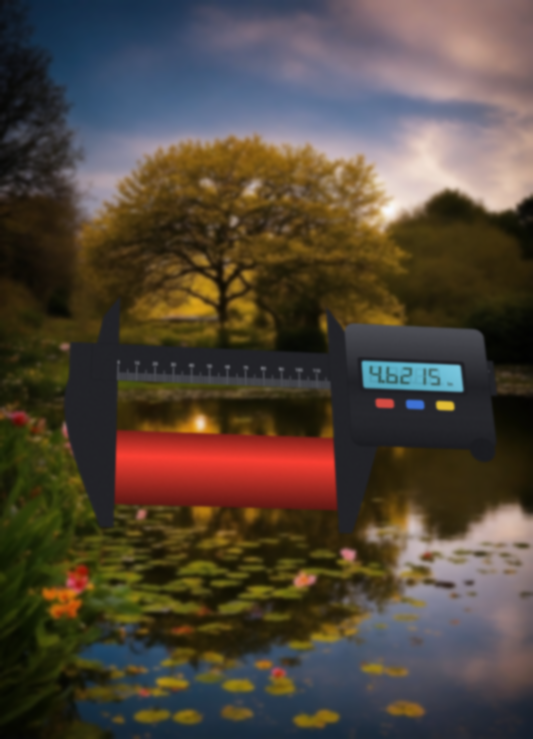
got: 4.6215 in
